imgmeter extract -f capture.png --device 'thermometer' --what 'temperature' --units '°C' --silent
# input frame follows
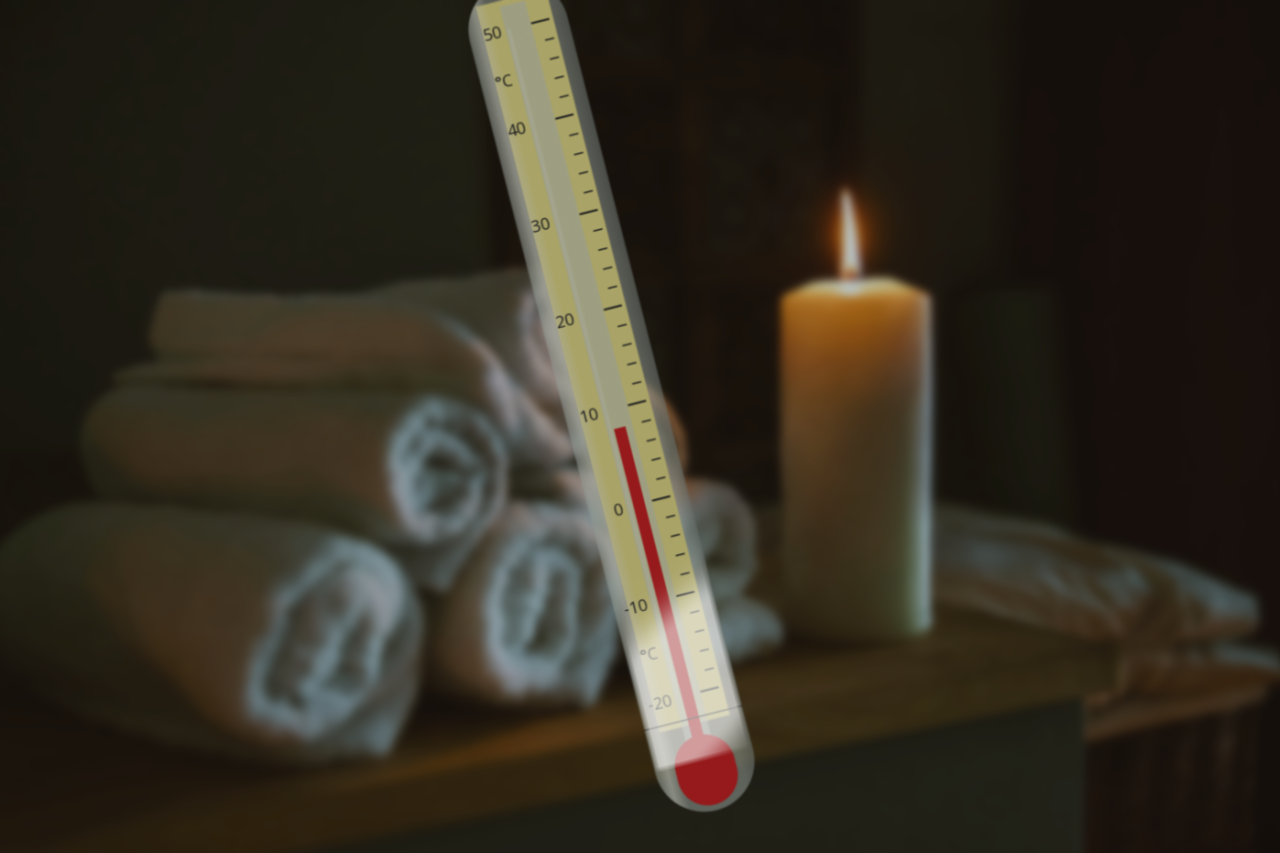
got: 8 °C
